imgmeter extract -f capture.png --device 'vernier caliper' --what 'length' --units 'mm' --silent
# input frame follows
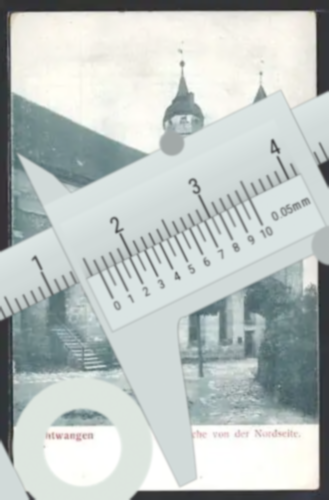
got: 16.0 mm
